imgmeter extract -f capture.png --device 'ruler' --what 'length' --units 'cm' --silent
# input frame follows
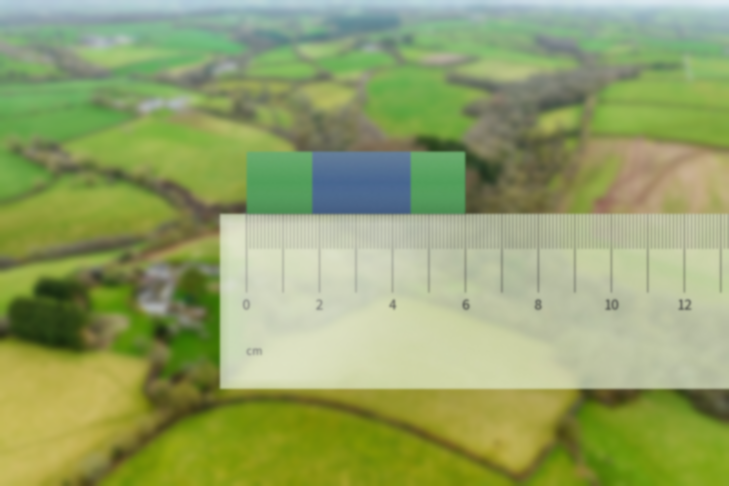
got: 6 cm
